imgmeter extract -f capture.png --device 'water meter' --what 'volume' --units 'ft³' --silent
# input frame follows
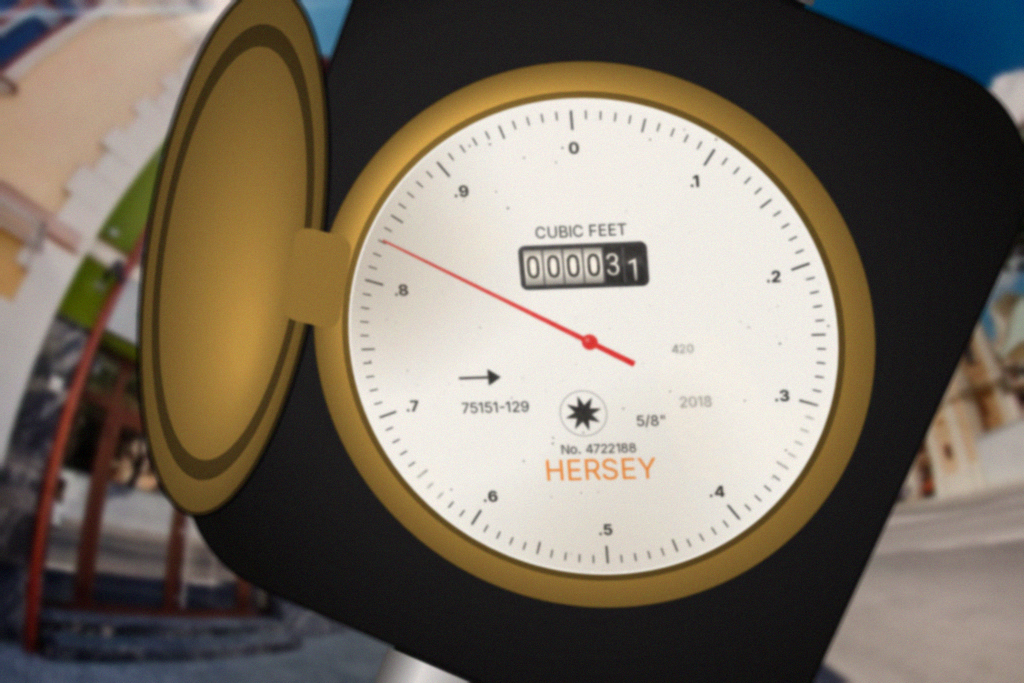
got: 30.83 ft³
